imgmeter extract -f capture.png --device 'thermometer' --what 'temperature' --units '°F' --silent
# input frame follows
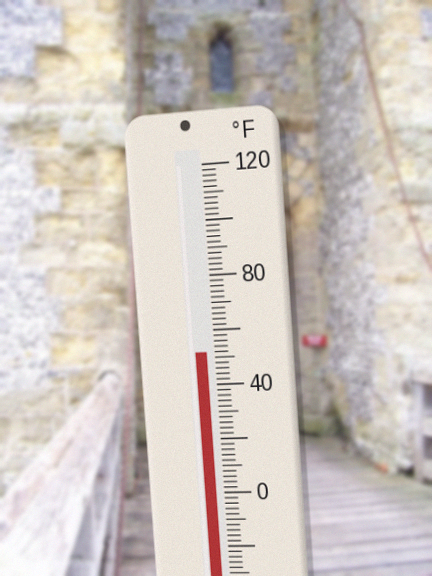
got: 52 °F
